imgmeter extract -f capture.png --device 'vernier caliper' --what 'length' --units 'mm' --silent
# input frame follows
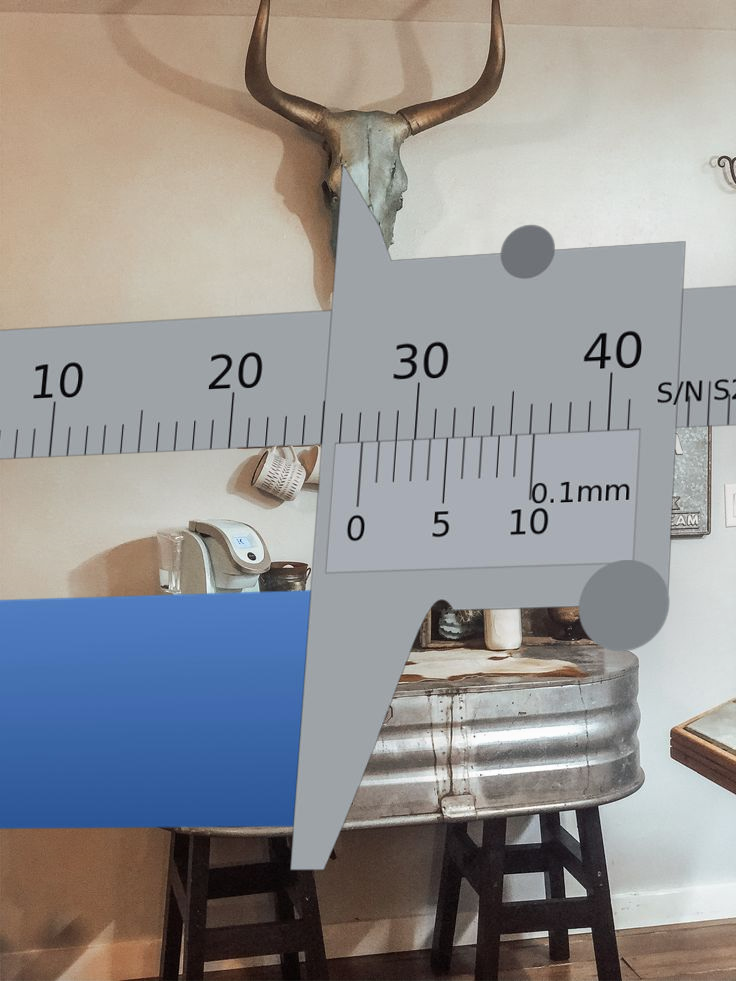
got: 27.2 mm
